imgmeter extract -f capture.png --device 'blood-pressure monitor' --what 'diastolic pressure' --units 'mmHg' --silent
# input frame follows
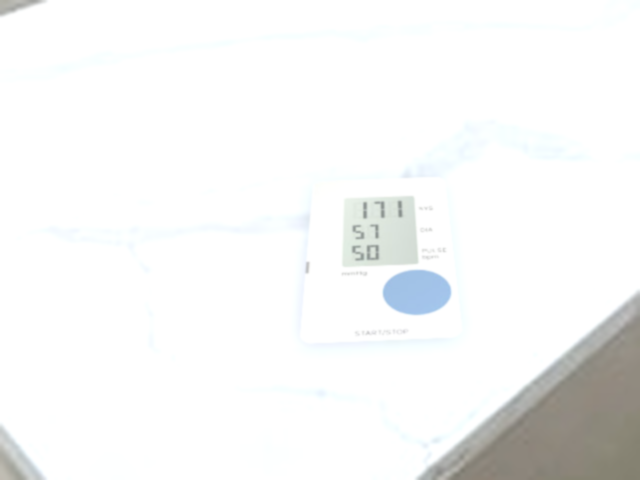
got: 57 mmHg
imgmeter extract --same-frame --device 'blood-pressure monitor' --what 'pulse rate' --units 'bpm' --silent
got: 50 bpm
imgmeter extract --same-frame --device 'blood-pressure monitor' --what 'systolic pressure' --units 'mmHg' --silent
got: 171 mmHg
